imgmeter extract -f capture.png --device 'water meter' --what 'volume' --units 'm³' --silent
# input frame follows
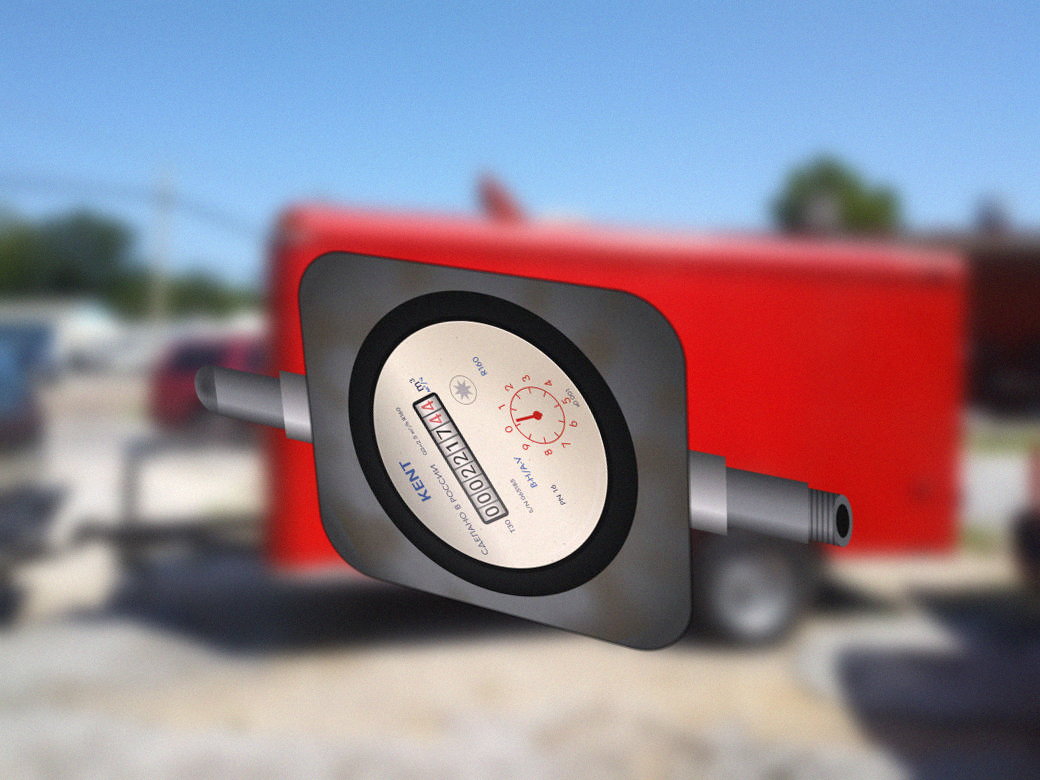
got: 2217.440 m³
